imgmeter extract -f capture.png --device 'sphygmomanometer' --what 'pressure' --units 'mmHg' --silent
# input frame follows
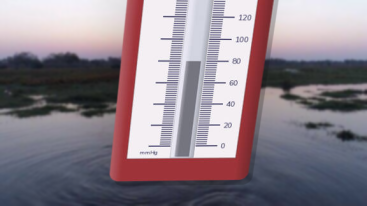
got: 80 mmHg
